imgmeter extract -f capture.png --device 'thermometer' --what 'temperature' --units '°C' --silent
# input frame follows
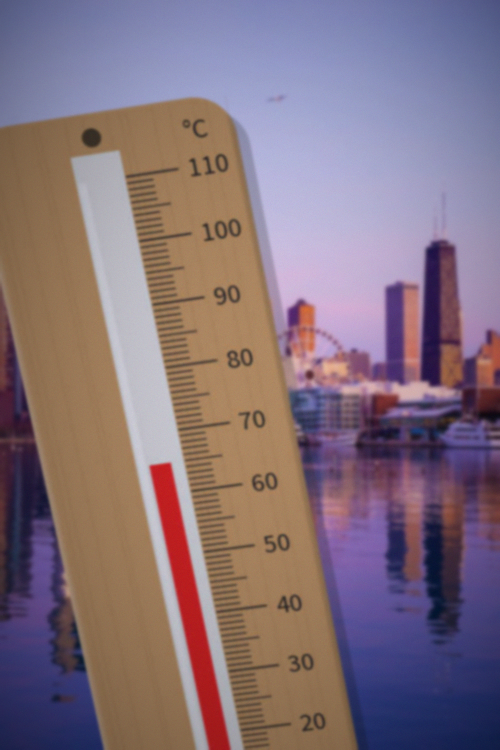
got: 65 °C
